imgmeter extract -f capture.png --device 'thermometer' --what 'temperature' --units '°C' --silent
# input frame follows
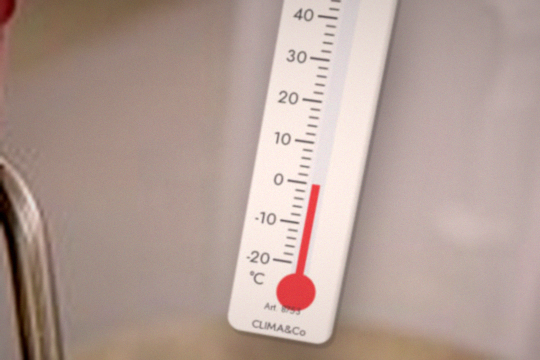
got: 0 °C
